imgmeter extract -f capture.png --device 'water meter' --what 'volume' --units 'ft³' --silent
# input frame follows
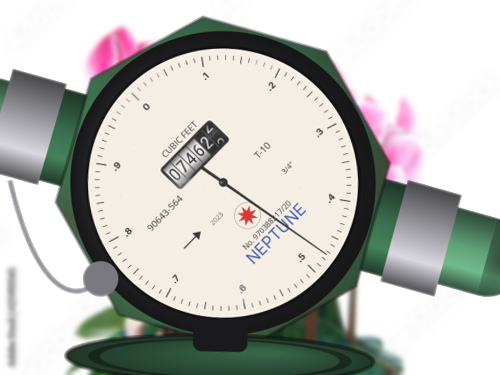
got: 74622.47 ft³
